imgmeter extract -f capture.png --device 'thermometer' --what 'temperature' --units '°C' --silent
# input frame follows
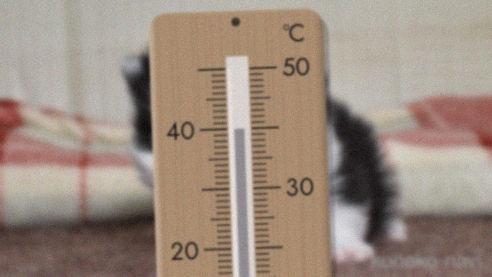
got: 40 °C
